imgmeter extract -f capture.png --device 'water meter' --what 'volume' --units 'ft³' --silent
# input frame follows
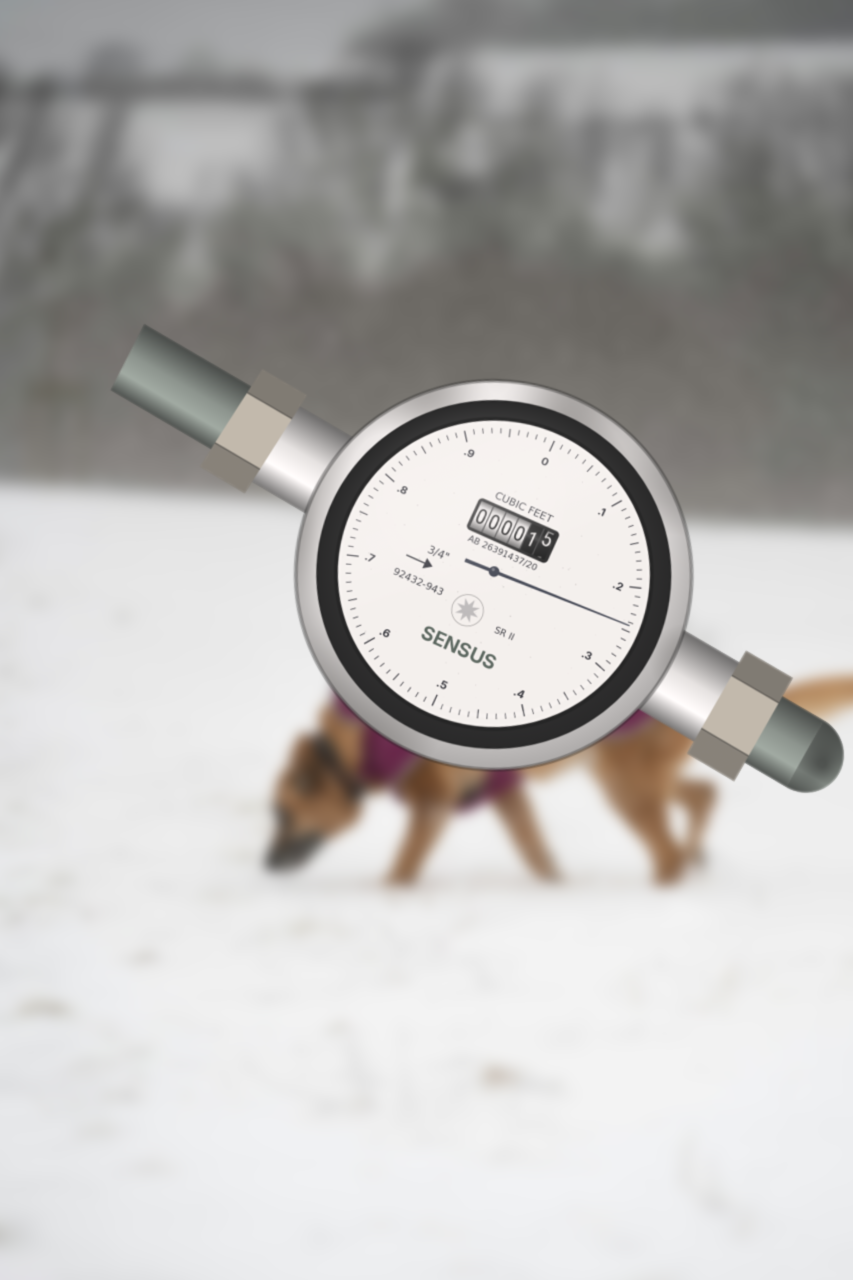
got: 15.24 ft³
